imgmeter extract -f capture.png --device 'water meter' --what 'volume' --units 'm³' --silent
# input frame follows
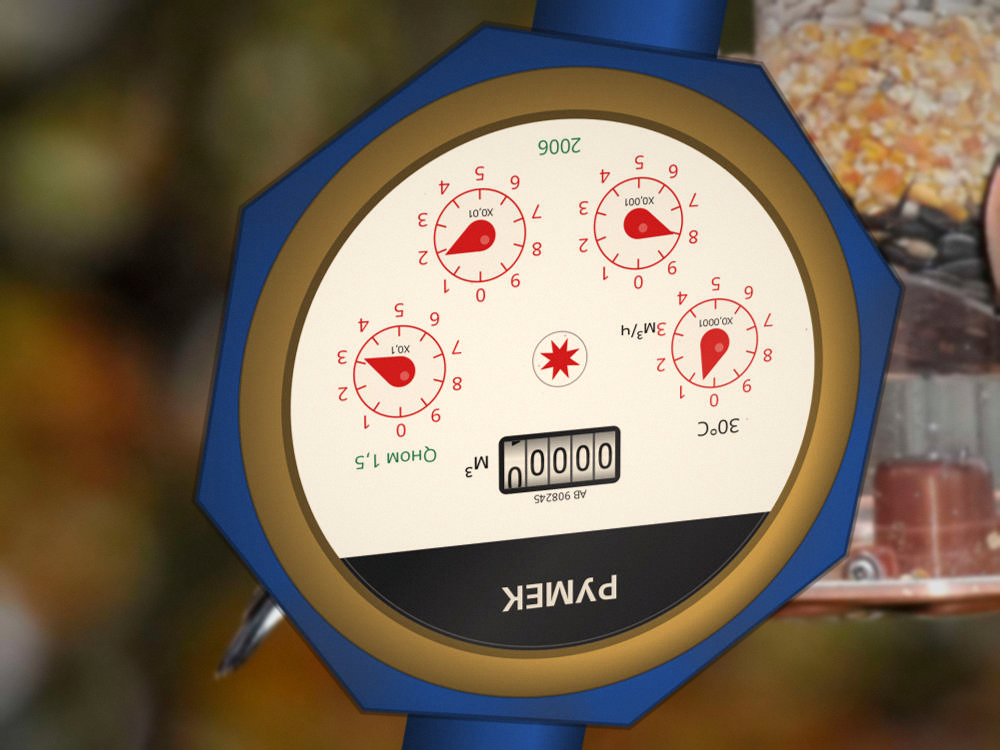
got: 0.3180 m³
